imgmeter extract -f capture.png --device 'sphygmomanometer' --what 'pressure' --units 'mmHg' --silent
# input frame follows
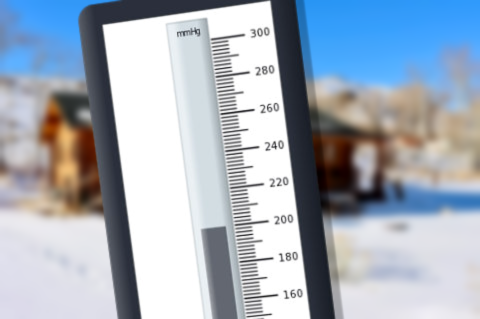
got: 200 mmHg
